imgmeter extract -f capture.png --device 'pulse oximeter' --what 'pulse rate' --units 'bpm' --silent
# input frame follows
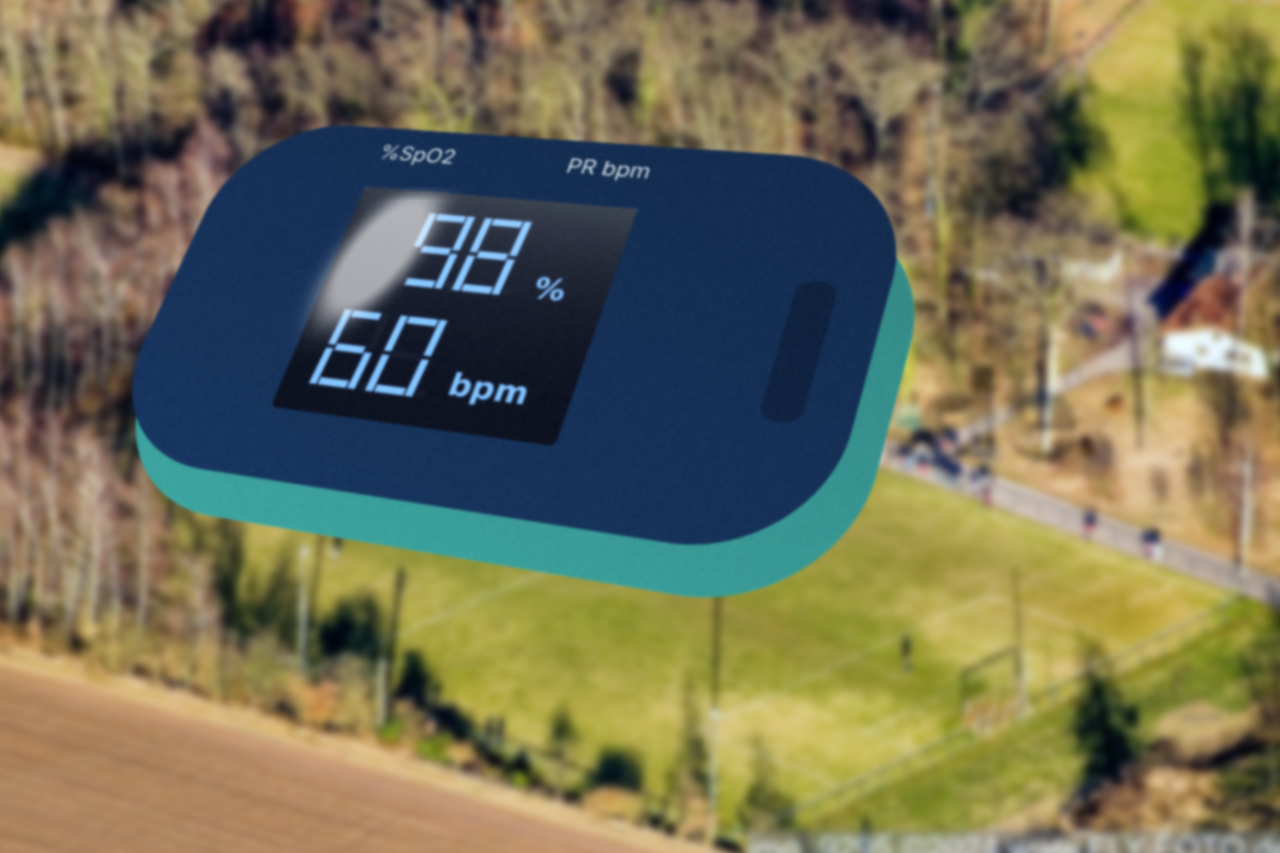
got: 60 bpm
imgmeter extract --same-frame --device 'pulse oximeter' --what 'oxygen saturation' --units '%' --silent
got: 98 %
